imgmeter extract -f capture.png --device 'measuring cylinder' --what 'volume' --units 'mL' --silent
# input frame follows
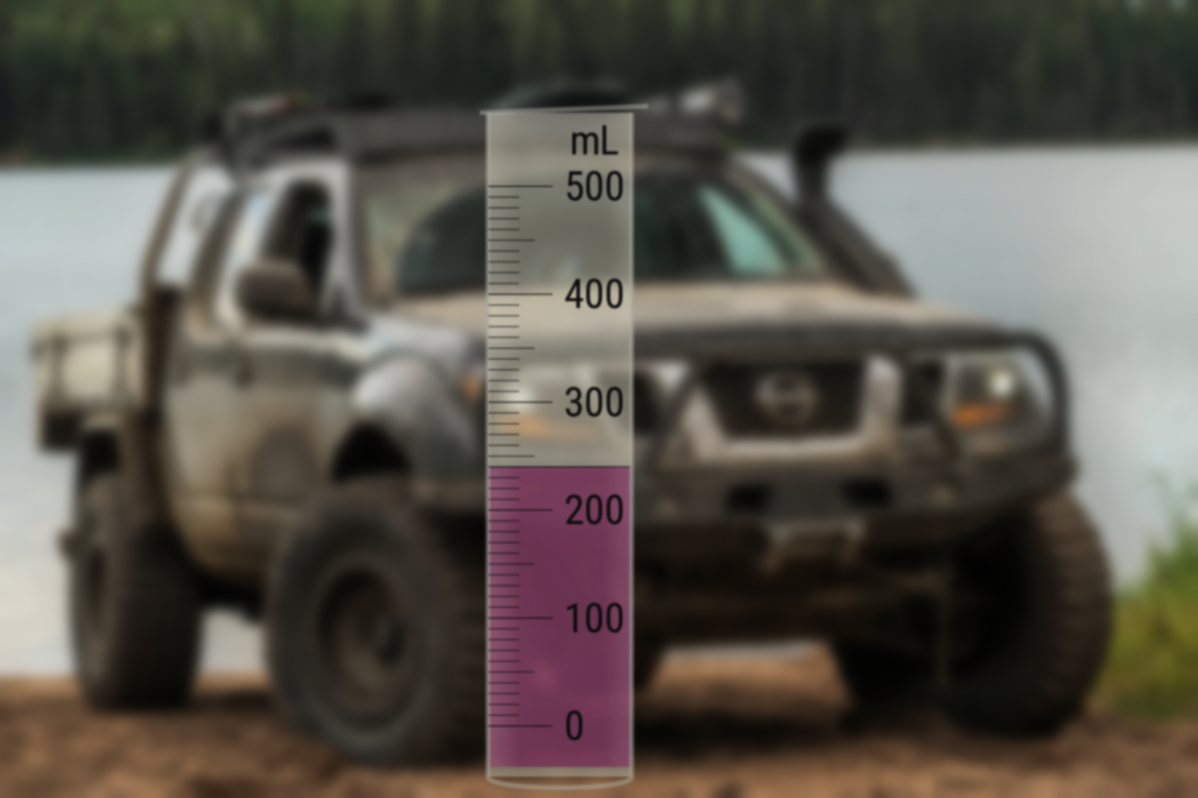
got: 240 mL
